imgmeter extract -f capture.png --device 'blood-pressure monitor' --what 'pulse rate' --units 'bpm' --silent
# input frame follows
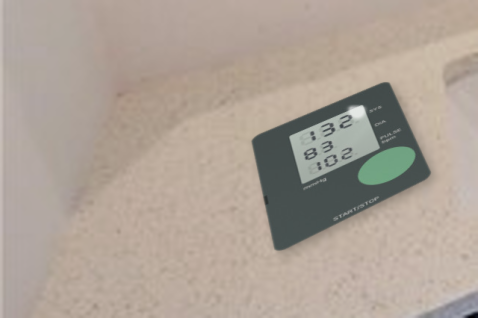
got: 102 bpm
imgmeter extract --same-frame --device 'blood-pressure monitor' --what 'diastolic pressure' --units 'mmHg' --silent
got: 83 mmHg
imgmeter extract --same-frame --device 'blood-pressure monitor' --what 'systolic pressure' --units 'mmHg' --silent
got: 132 mmHg
